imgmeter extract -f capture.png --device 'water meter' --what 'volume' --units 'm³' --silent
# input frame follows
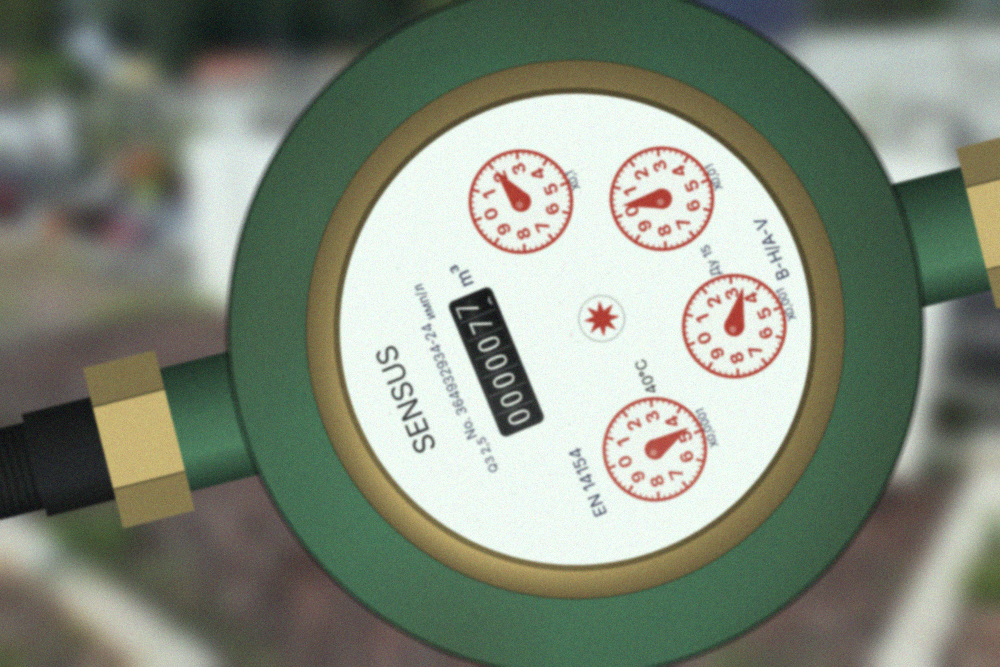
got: 77.2034 m³
